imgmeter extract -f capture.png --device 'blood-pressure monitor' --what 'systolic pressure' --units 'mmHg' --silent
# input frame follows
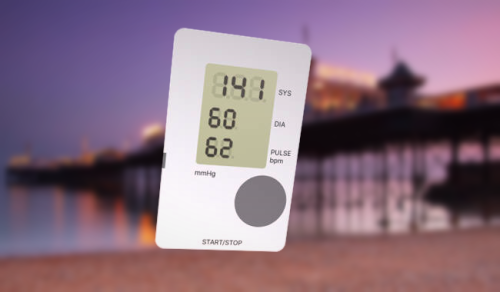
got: 141 mmHg
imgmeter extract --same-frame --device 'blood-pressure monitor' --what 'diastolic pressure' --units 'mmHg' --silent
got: 60 mmHg
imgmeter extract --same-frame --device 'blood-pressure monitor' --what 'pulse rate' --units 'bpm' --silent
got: 62 bpm
